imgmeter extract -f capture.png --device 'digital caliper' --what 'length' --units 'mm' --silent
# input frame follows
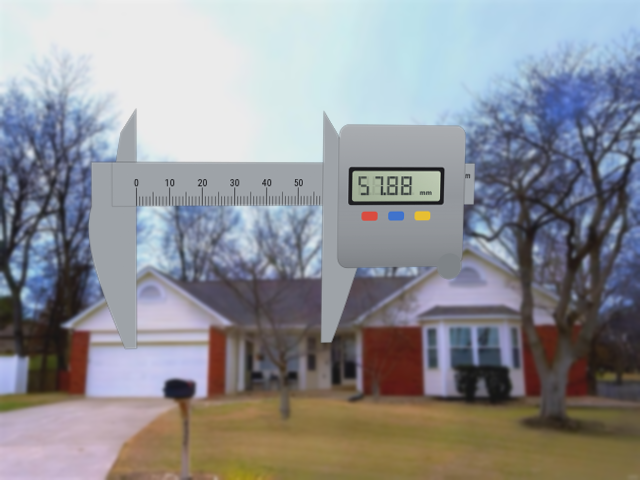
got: 57.88 mm
